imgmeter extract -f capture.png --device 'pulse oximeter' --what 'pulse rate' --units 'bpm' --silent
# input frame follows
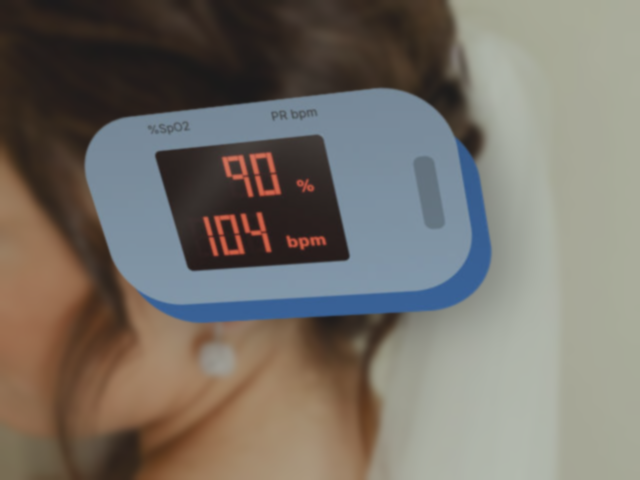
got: 104 bpm
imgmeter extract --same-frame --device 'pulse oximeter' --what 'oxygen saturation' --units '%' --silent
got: 90 %
